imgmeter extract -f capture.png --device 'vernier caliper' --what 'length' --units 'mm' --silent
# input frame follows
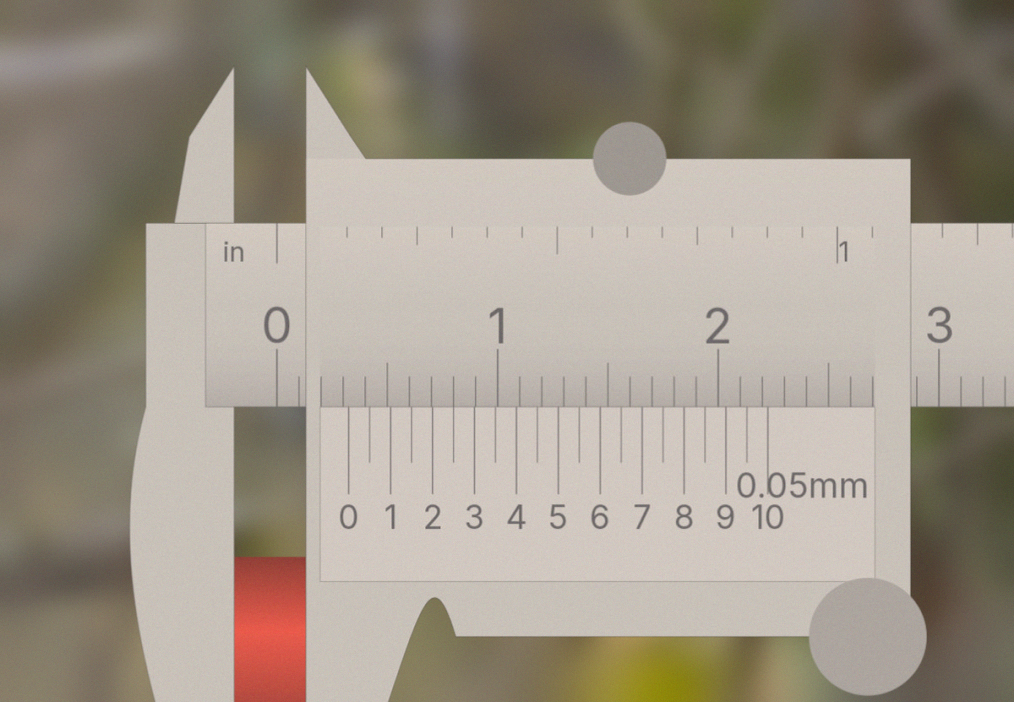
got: 3.25 mm
